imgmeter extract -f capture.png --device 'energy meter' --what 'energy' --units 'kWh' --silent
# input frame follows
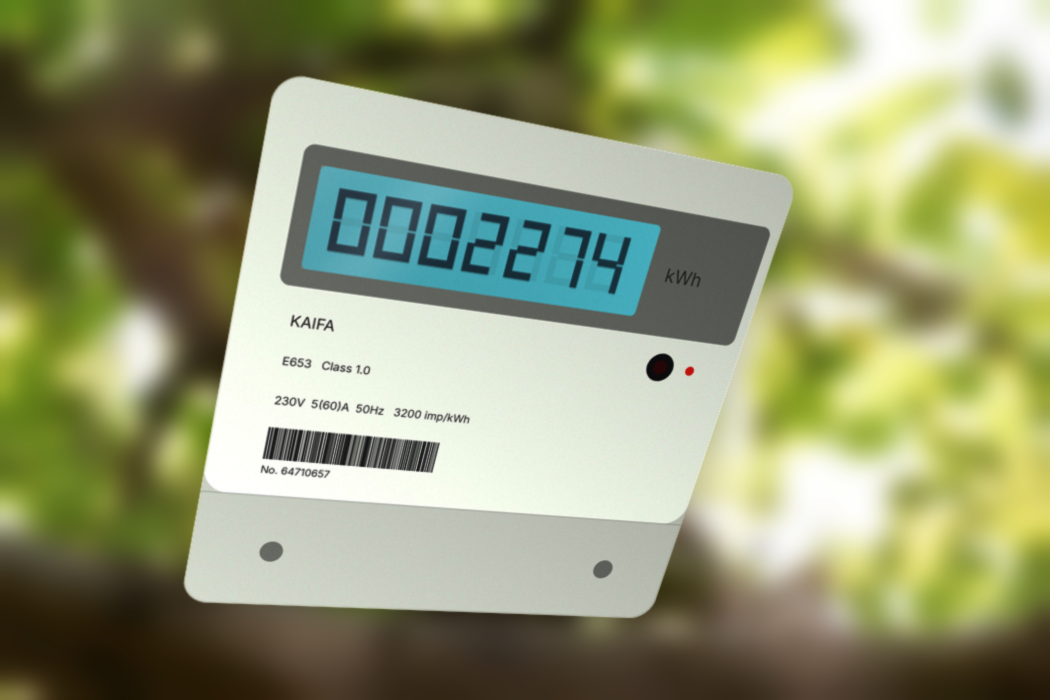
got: 2274 kWh
